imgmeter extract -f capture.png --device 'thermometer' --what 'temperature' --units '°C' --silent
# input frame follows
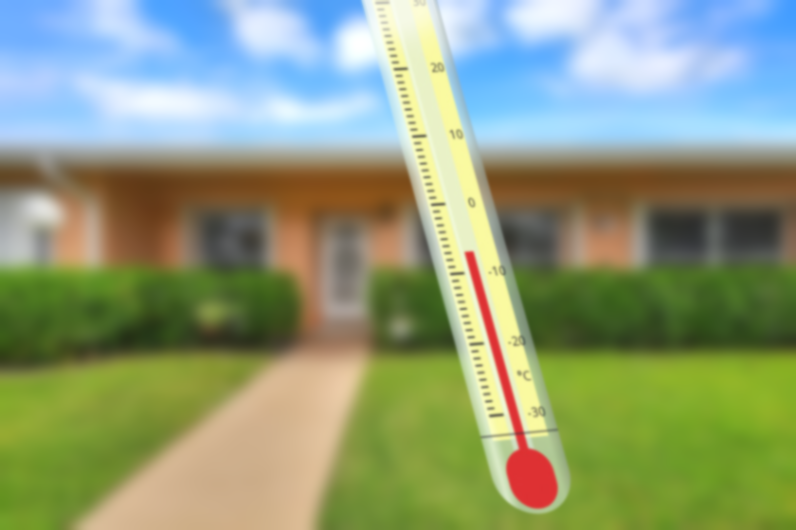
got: -7 °C
